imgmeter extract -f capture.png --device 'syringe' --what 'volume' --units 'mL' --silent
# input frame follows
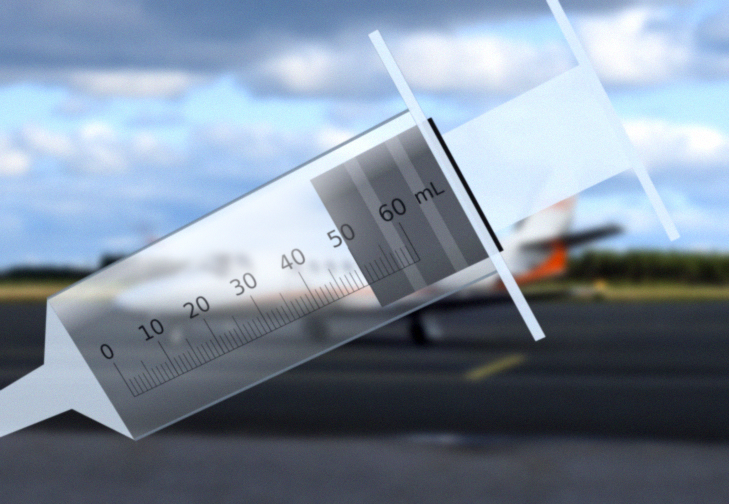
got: 50 mL
